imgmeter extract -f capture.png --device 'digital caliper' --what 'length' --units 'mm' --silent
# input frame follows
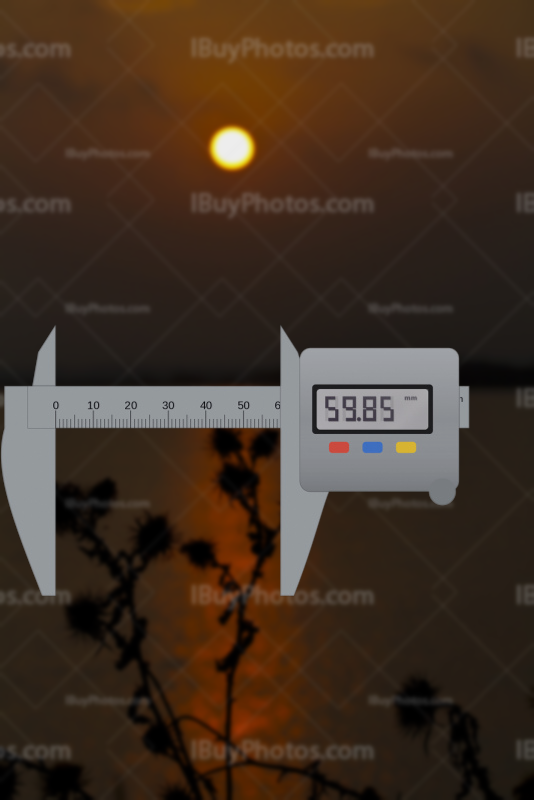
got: 59.85 mm
